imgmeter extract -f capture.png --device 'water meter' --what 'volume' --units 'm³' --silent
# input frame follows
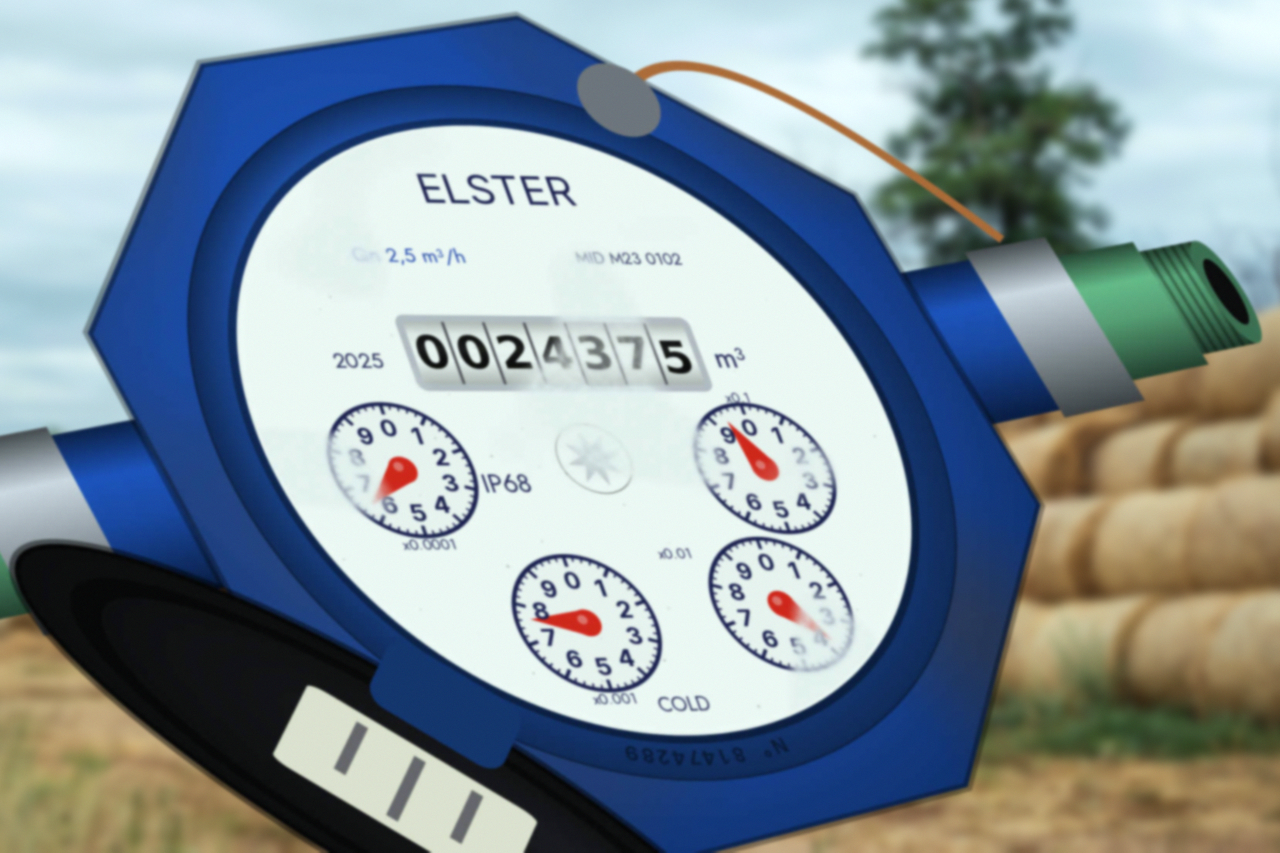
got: 24374.9376 m³
